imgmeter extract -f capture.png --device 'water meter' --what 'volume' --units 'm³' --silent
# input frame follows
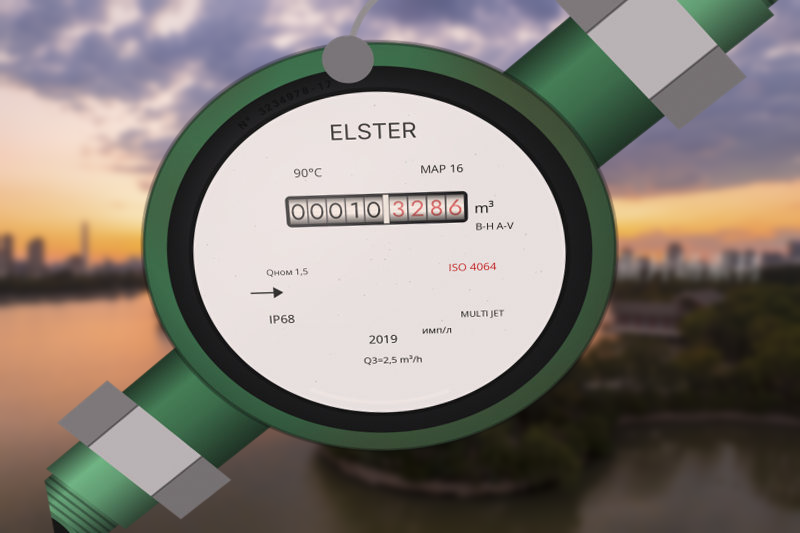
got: 10.3286 m³
